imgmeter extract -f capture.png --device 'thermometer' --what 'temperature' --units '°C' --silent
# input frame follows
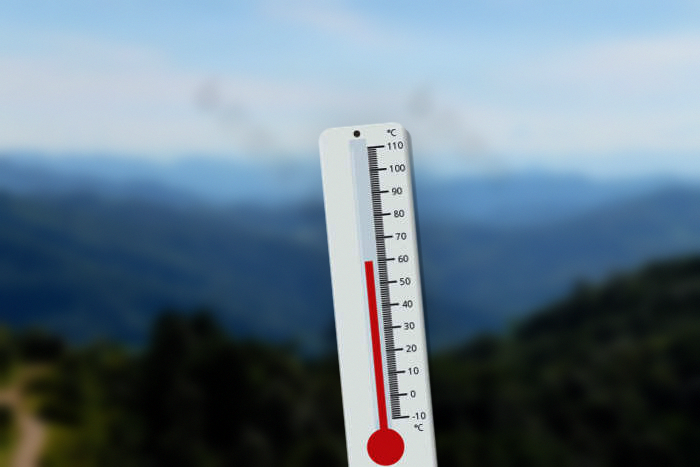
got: 60 °C
